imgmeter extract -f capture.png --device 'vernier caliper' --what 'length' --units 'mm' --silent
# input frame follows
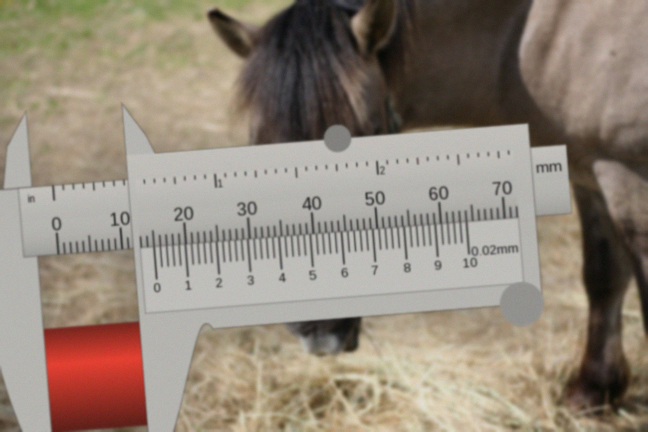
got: 15.0 mm
